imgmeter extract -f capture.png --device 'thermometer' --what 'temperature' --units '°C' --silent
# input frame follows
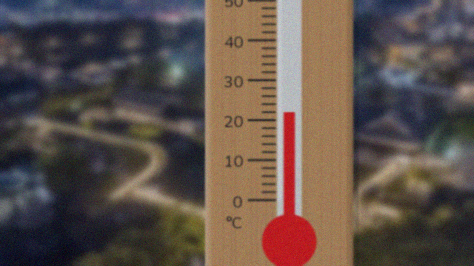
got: 22 °C
